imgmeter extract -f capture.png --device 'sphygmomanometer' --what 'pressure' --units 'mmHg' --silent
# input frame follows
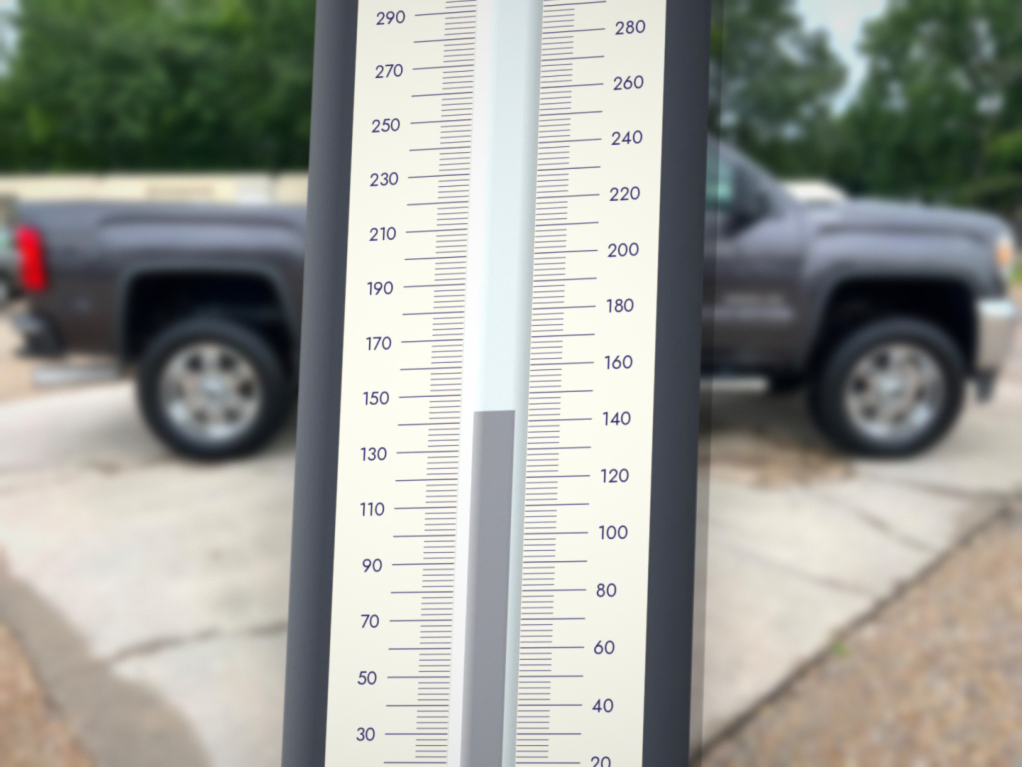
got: 144 mmHg
